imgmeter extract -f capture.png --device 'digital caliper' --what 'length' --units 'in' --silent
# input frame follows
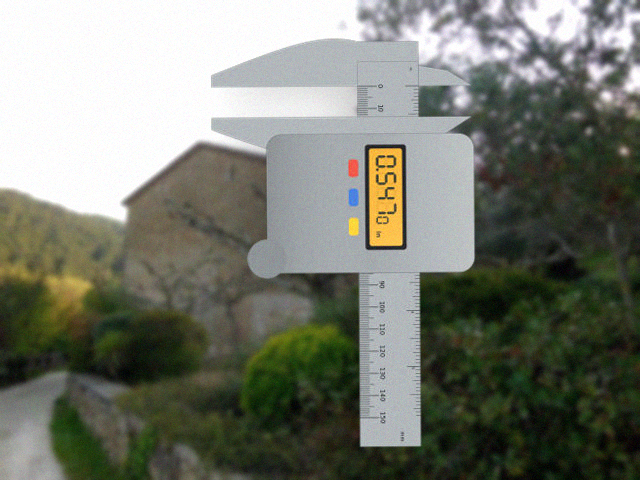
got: 0.5470 in
